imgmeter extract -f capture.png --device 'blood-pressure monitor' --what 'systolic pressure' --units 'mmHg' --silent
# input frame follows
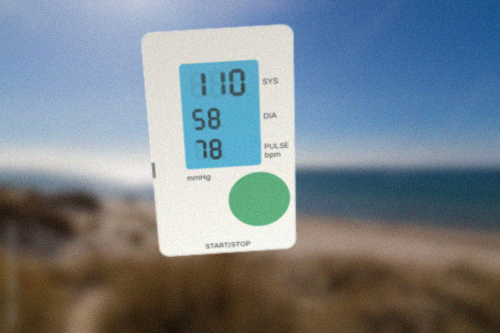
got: 110 mmHg
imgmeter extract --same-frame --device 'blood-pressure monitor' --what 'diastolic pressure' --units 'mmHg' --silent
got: 58 mmHg
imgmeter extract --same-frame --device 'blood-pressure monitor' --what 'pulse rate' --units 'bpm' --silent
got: 78 bpm
